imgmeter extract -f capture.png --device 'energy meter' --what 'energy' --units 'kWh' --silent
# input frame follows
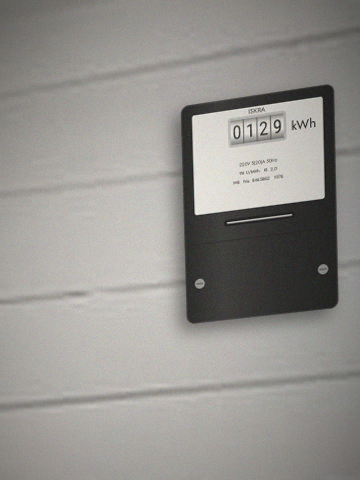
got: 129 kWh
